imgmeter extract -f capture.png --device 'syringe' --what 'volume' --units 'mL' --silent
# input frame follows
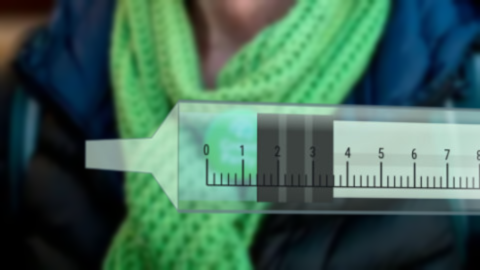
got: 1.4 mL
